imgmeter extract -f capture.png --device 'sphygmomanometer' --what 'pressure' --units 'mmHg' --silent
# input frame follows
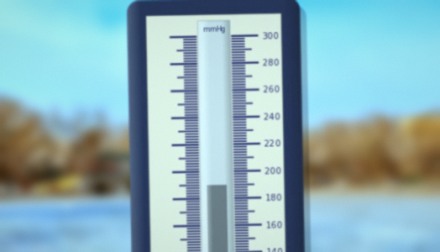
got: 190 mmHg
